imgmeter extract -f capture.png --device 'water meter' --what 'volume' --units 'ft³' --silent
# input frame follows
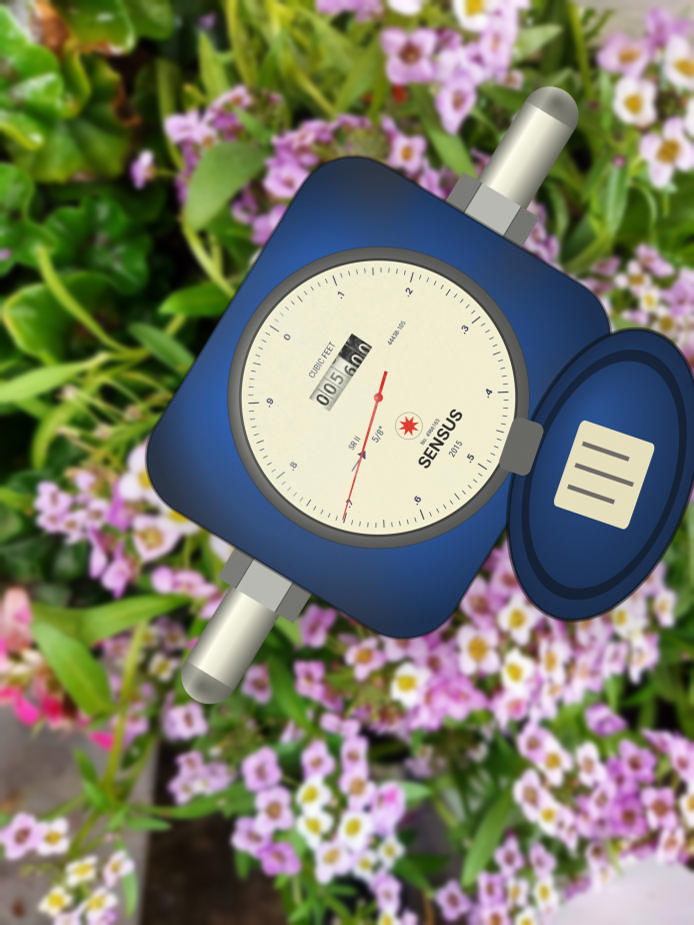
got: 5599.70 ft³
